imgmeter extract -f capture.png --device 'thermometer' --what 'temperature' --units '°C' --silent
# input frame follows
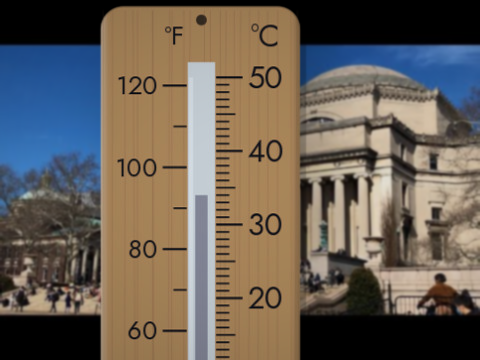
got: 34 °C
